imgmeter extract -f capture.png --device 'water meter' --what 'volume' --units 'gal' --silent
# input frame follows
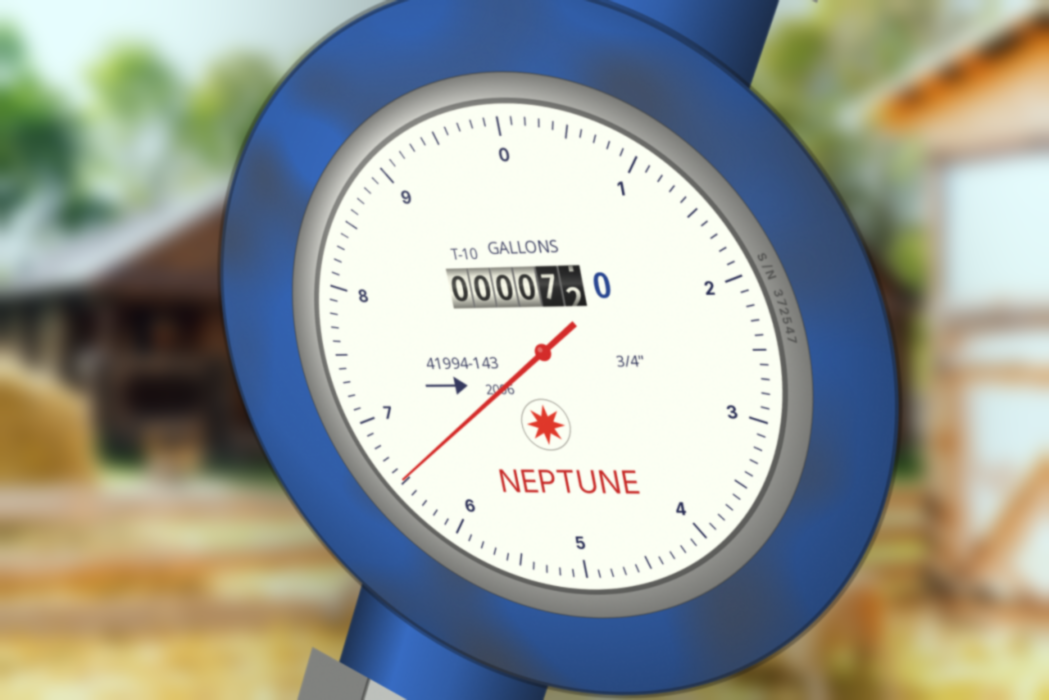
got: 716.5 gal
